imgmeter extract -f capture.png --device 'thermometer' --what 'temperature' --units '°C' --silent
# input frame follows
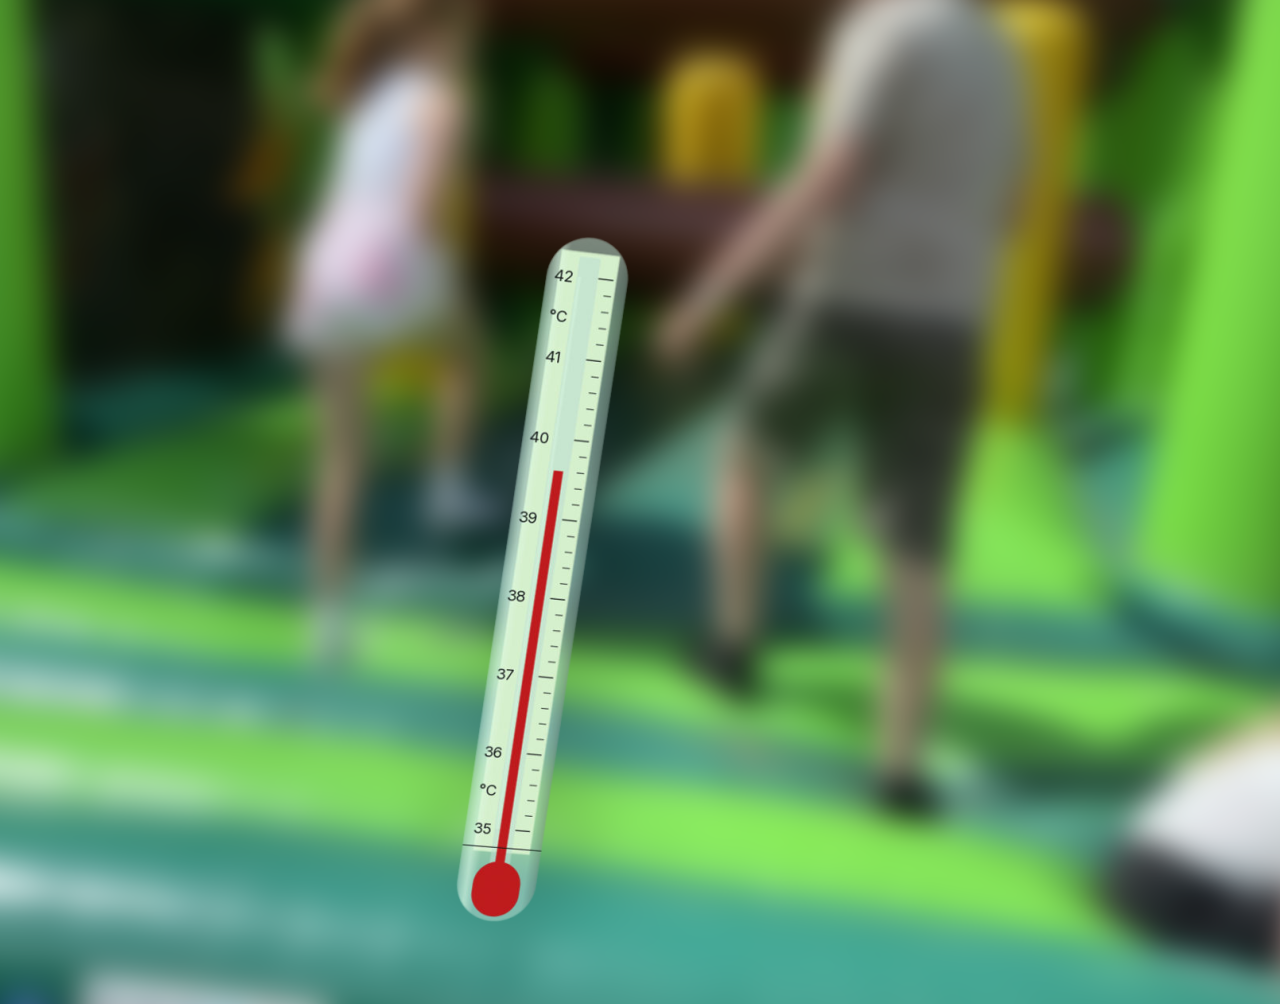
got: 39.6 °C
